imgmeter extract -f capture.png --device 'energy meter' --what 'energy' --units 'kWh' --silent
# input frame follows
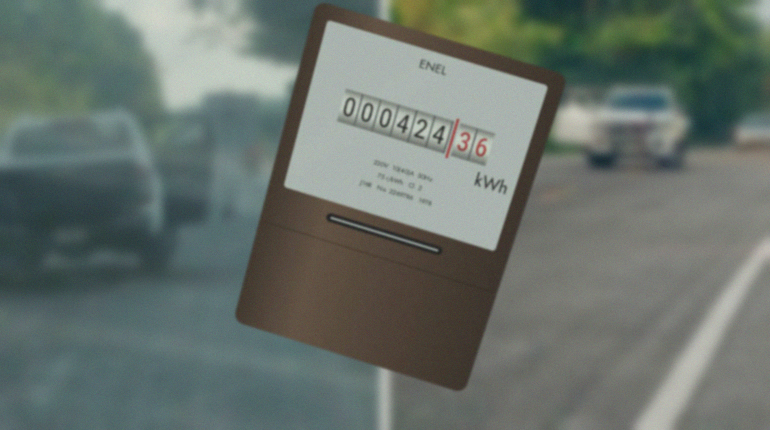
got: 424.36 kWh
